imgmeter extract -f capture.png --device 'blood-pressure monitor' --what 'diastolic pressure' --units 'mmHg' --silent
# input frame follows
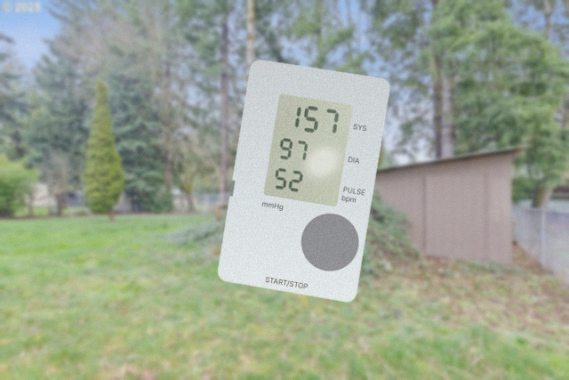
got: 97 mmHg
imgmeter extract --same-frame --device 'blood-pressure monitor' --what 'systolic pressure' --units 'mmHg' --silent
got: 157 mmHg
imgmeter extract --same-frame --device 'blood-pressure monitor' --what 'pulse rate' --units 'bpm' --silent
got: 52 bpm
